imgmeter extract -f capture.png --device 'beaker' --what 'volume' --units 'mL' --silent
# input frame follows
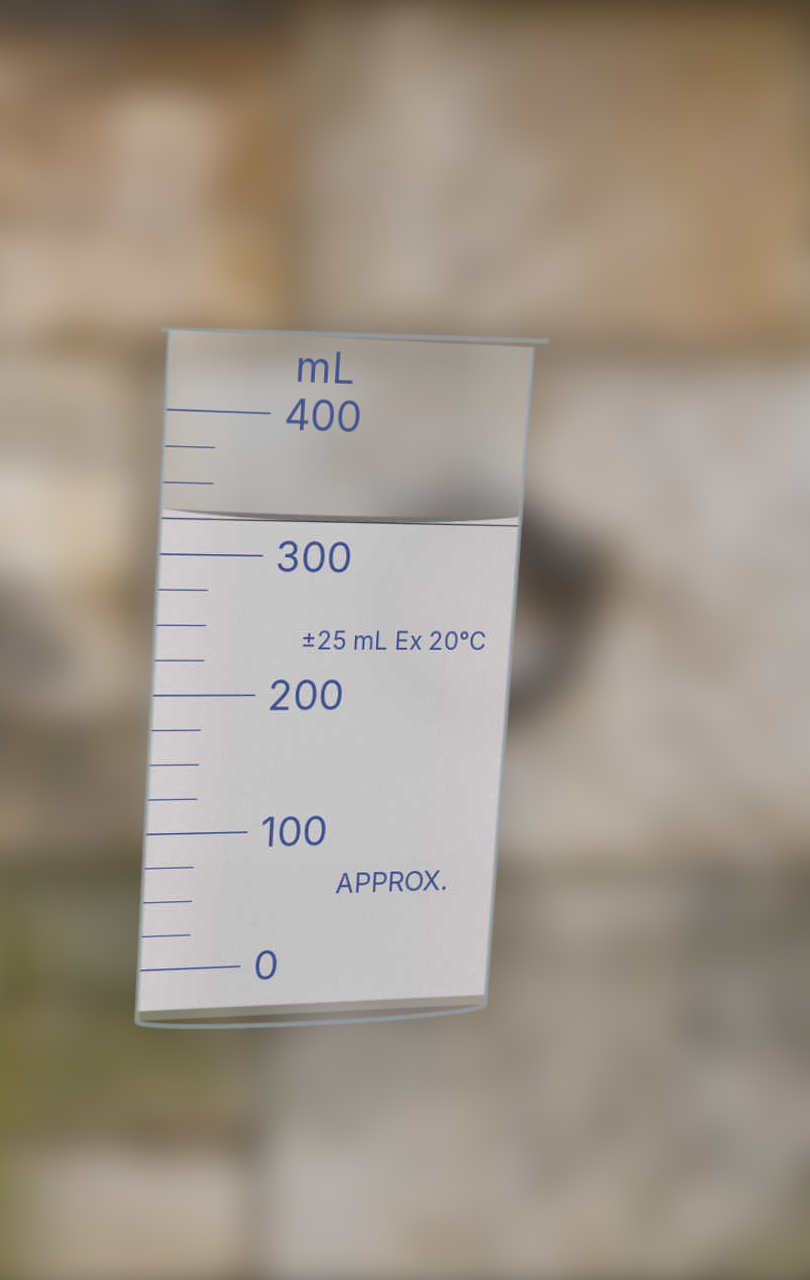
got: 325 mL
